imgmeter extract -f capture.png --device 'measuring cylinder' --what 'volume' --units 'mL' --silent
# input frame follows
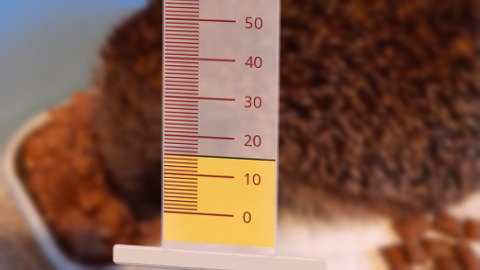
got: 15 mL
